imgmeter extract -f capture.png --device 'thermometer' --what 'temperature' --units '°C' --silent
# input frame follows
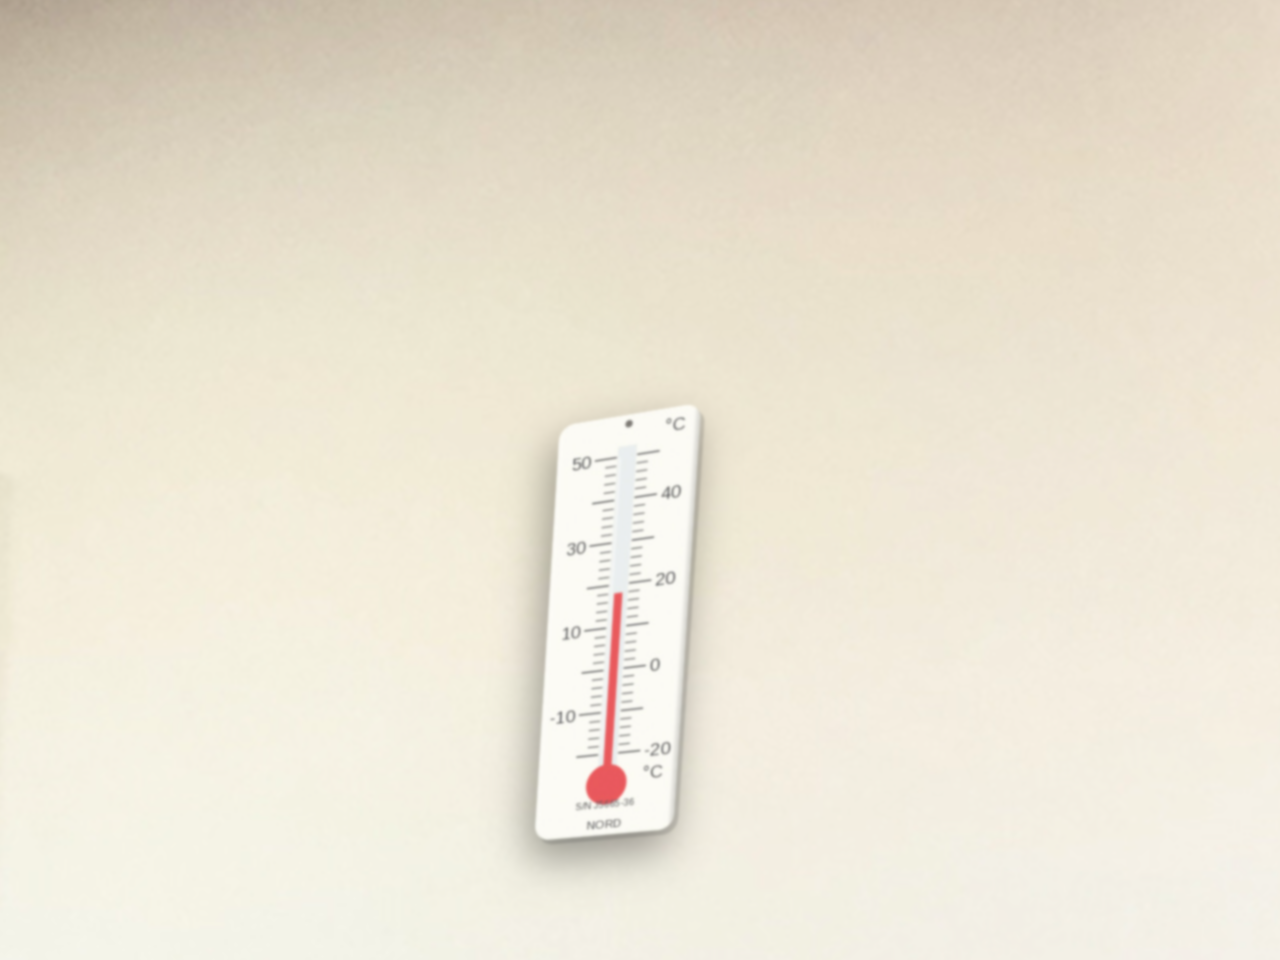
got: 18 °C
